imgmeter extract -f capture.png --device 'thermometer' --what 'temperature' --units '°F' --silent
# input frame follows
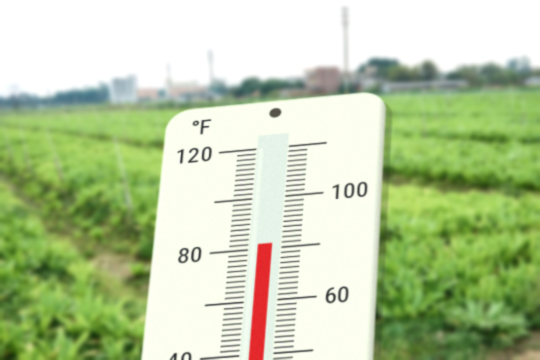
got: 82 °F
